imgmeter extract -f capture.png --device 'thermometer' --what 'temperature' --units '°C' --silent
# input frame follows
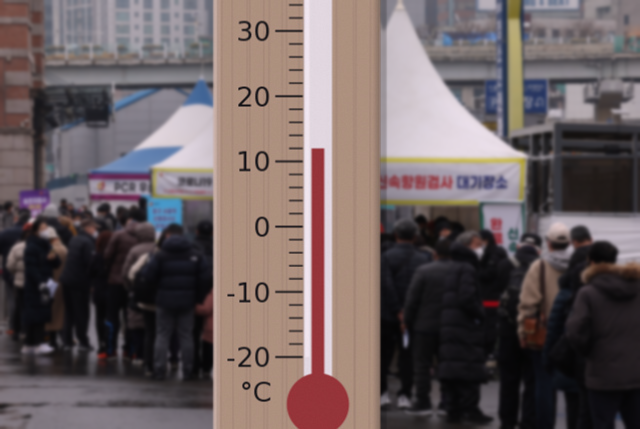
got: 12 °C
